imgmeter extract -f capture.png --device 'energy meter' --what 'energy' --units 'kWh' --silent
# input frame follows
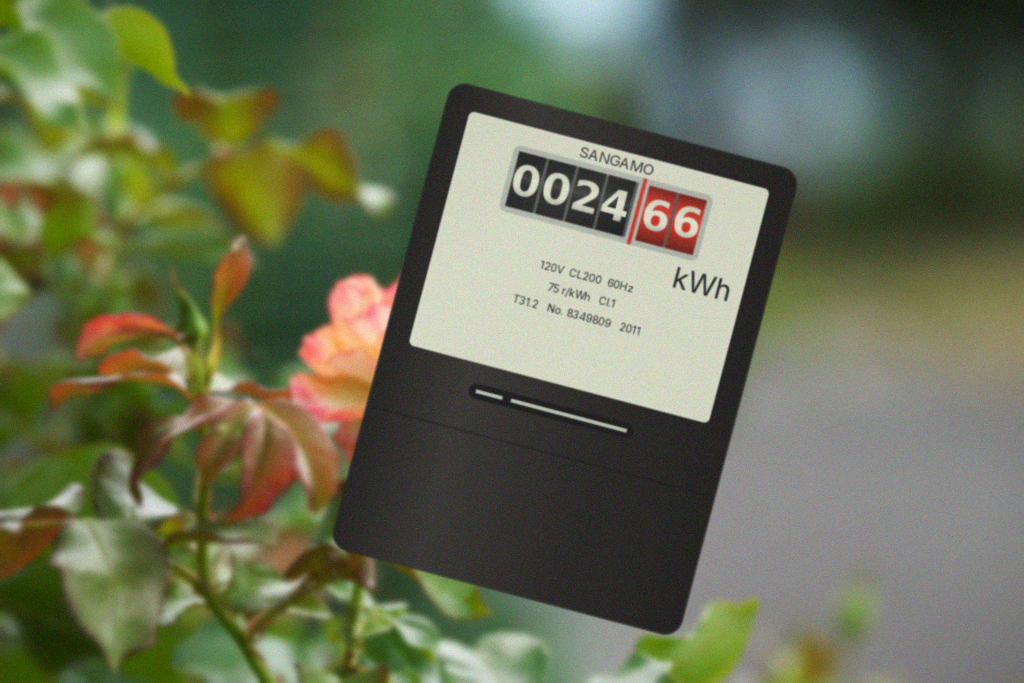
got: 24.66 kWh
